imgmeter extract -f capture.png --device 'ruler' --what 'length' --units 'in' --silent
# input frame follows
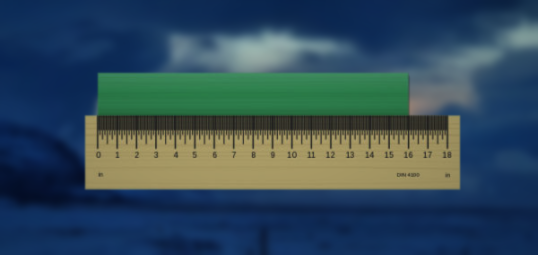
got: 16 in
